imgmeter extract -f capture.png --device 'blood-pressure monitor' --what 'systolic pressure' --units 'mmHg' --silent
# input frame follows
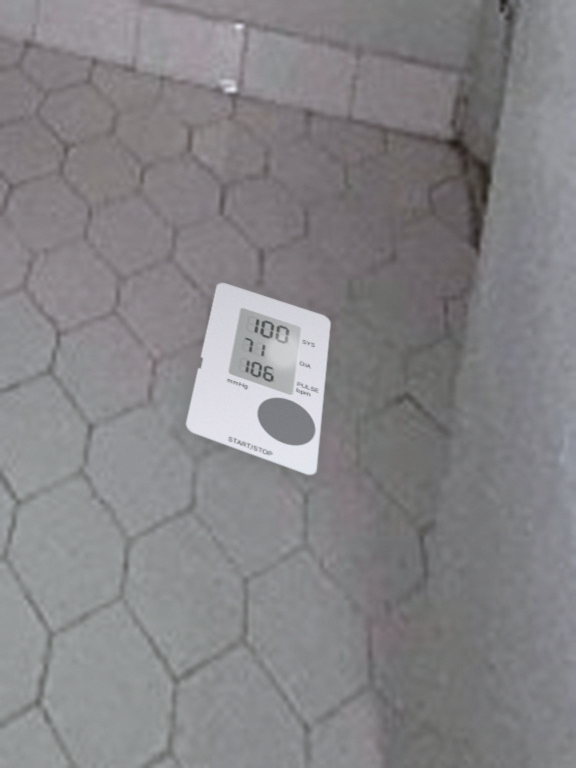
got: 100 mmHg
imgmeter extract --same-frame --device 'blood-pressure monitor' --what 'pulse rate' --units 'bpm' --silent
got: 106 bpm
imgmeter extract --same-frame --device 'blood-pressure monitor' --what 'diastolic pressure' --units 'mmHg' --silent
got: 71 mmHg
